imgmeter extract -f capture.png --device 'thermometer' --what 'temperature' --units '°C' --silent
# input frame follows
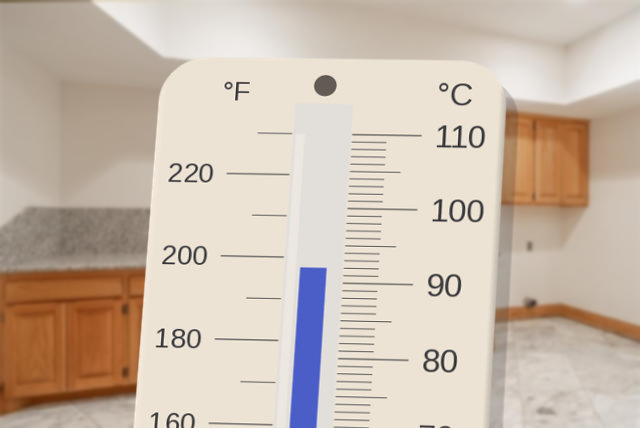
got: 92 °C
